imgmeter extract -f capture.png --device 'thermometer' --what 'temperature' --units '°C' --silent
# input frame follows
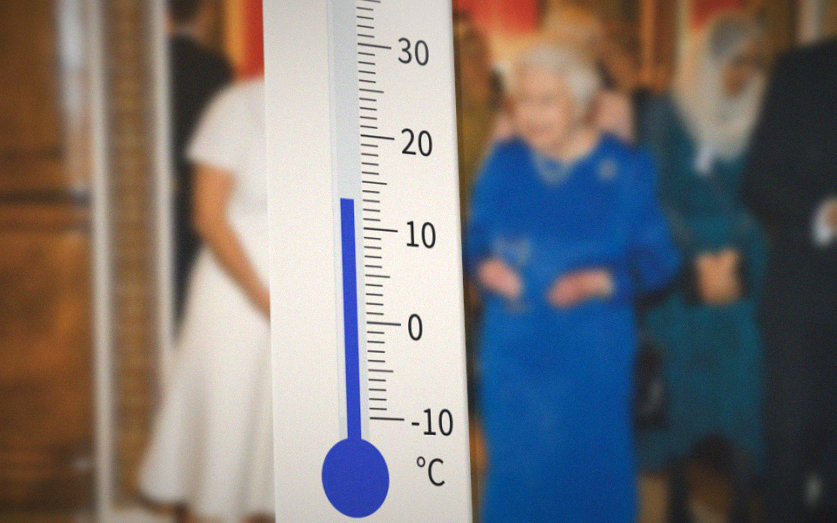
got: 13 °C
